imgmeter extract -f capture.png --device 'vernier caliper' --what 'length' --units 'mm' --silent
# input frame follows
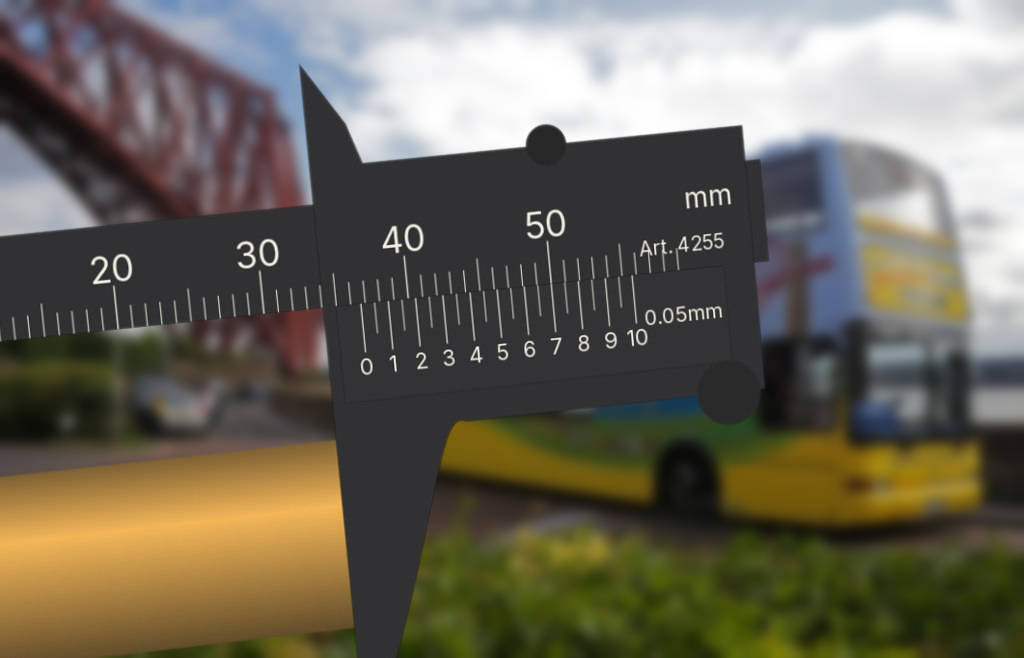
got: 36.7 mm
